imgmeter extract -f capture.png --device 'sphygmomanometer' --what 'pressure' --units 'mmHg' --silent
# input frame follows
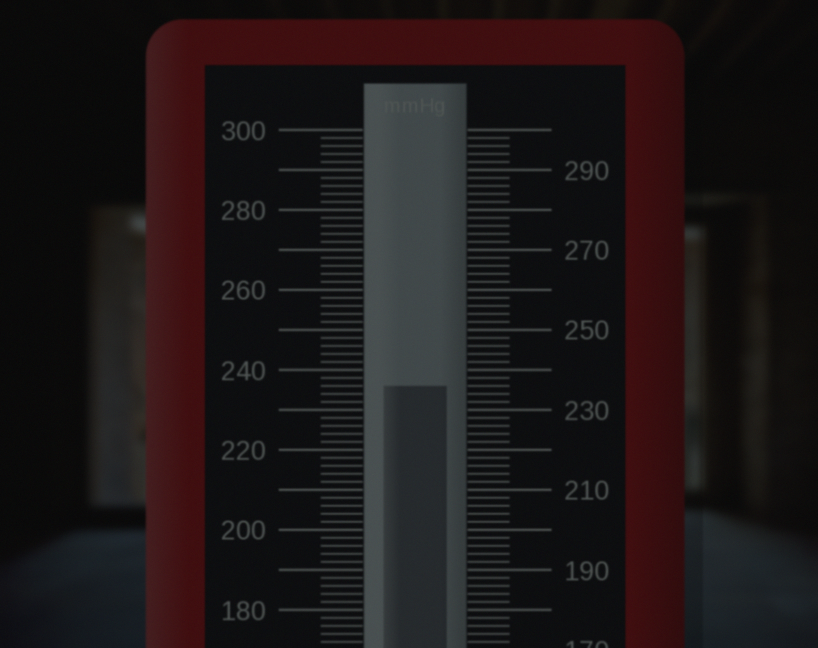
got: 236 mmHg
